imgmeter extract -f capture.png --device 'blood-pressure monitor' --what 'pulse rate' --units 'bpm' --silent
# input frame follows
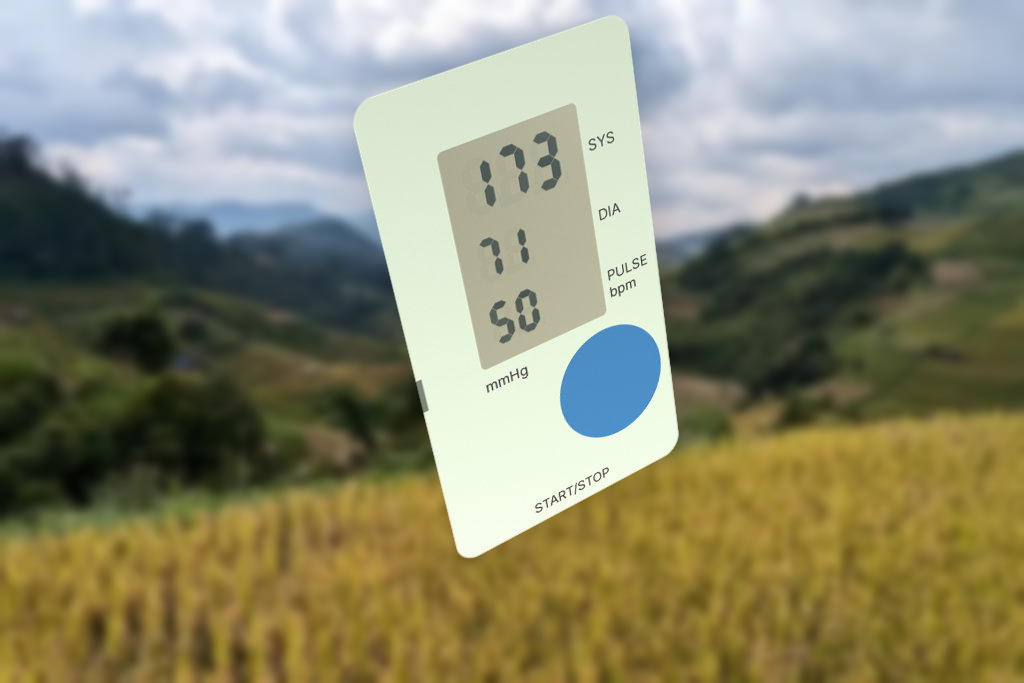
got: 50 bpm
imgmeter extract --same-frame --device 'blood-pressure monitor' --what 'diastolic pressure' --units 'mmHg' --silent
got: 71 mmHg
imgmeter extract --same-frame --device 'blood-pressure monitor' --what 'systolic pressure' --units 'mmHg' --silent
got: 173 mmHg
